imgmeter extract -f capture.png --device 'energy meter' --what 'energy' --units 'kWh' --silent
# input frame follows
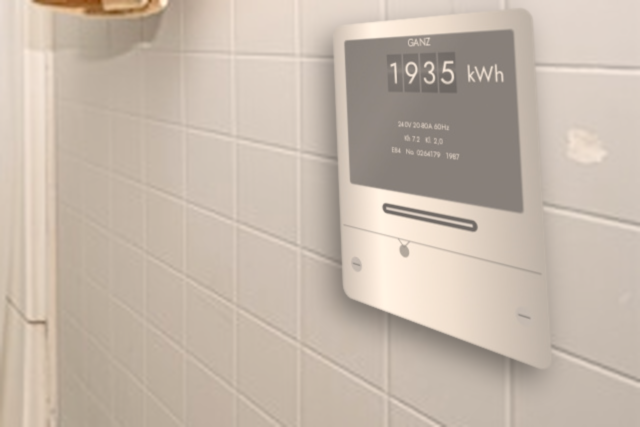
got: 1935 kWh
